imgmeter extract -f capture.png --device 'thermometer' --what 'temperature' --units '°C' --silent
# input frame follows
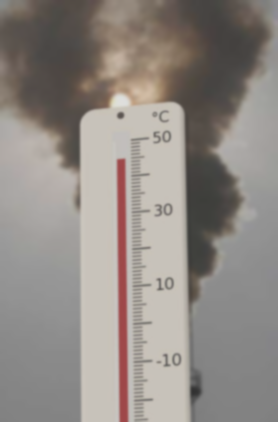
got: 45 °C
